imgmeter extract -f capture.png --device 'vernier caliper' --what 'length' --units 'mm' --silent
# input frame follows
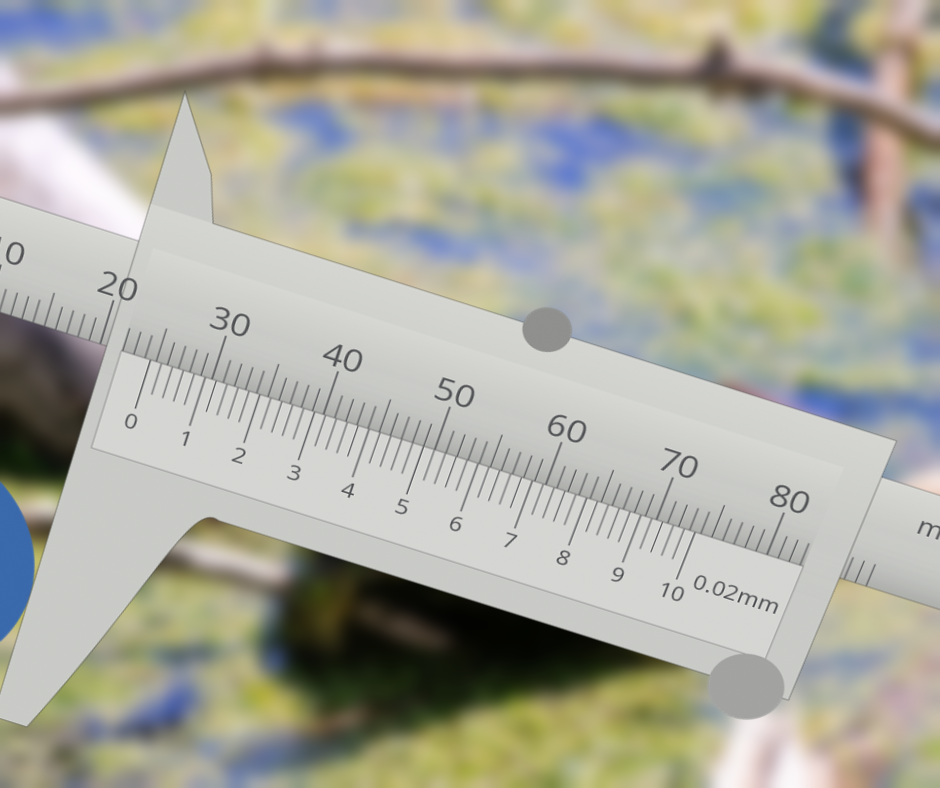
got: 24.5 mm
